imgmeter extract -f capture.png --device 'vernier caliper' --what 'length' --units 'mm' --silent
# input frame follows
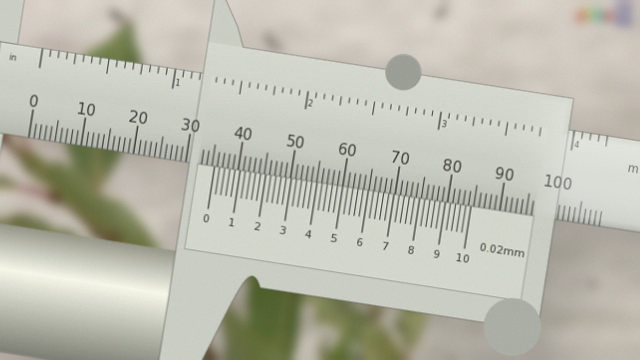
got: 35.5 mm
